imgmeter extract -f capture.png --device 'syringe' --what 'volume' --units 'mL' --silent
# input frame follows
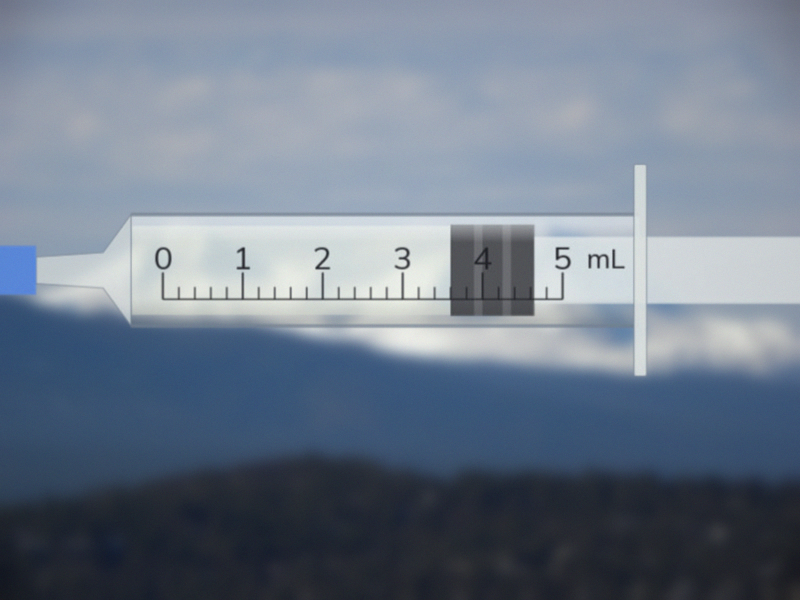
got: 3.6 mL
